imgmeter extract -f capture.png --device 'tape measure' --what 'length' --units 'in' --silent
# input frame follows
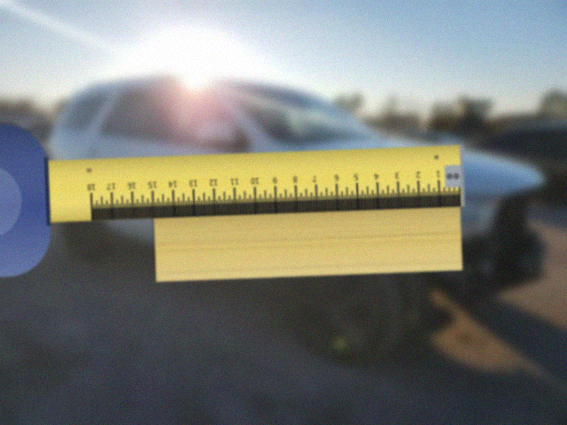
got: 15 in
